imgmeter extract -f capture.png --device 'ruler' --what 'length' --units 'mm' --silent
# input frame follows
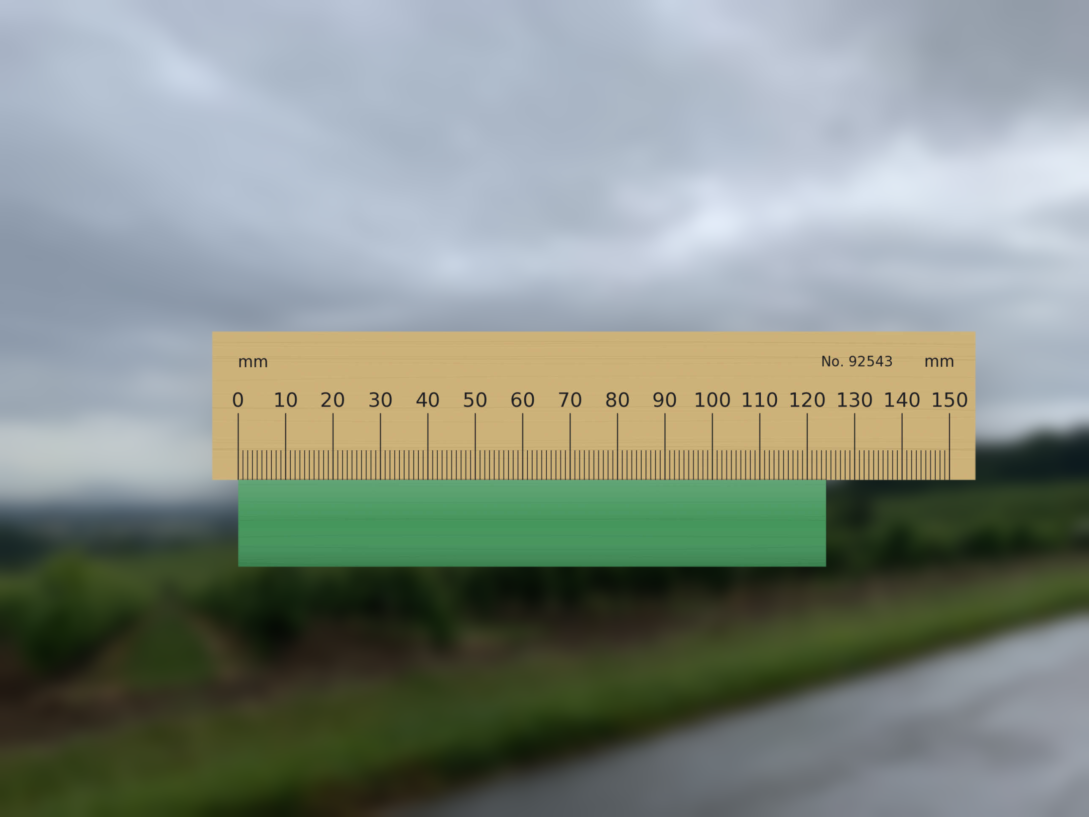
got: 124 mm
